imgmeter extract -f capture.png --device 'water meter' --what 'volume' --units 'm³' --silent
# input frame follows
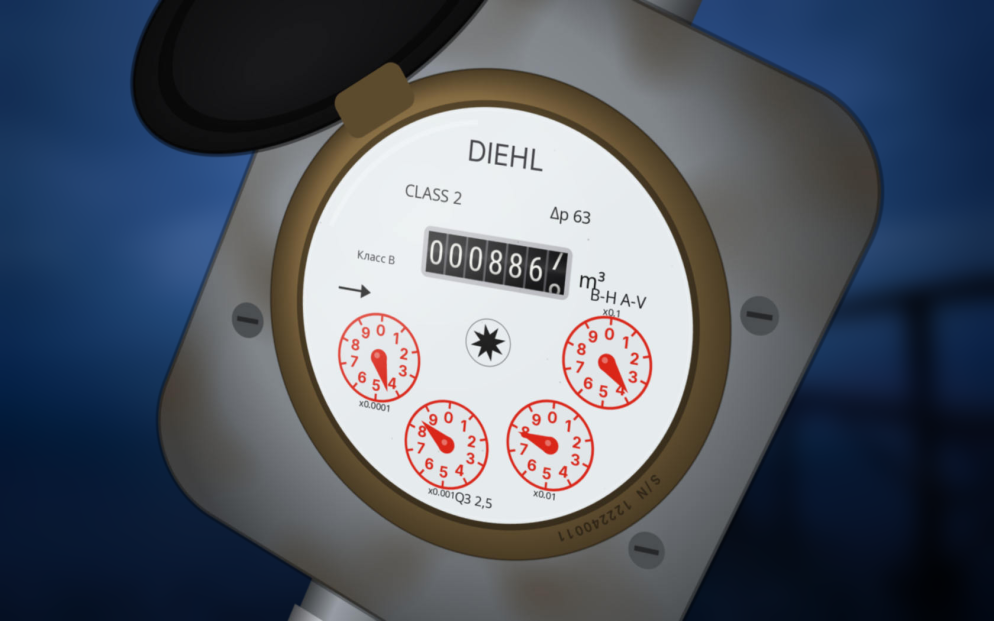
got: 8867.3784 m³
